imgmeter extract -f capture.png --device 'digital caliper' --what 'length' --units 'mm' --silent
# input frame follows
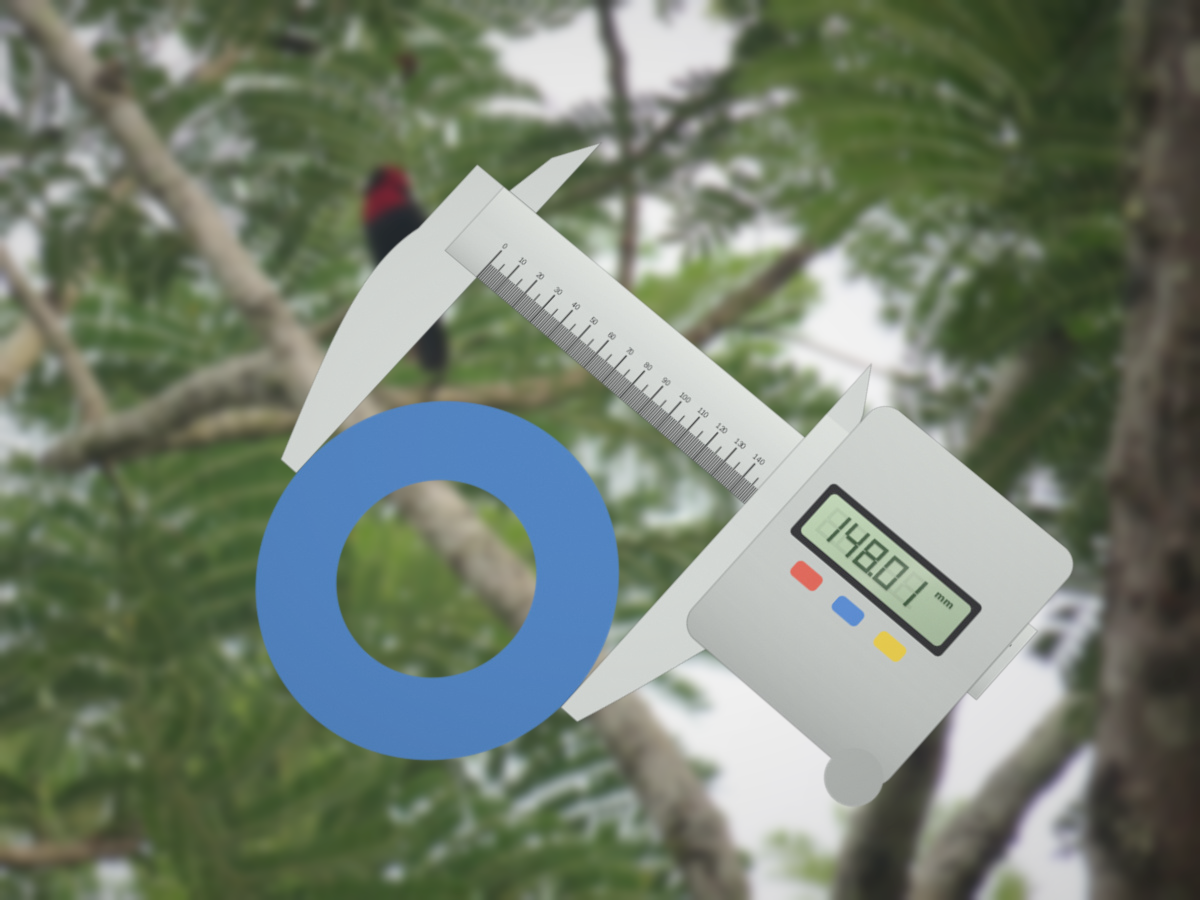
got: 148.01 mm
